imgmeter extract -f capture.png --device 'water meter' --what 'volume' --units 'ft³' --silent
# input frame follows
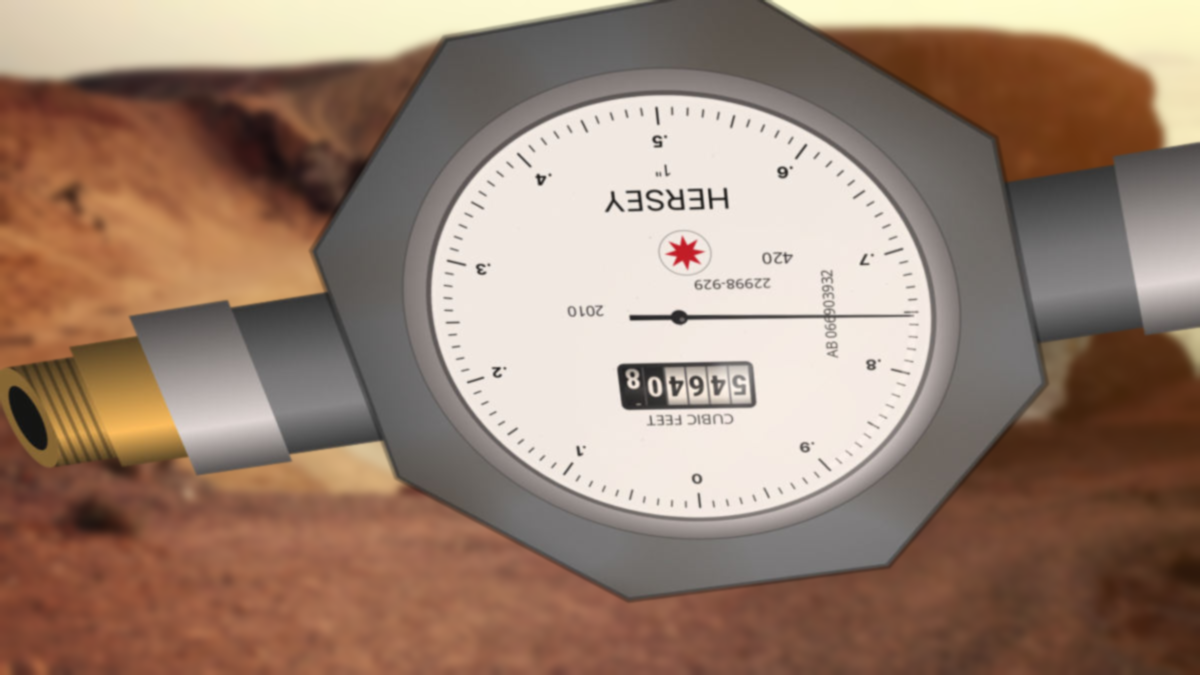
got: 546407.75 ft³
